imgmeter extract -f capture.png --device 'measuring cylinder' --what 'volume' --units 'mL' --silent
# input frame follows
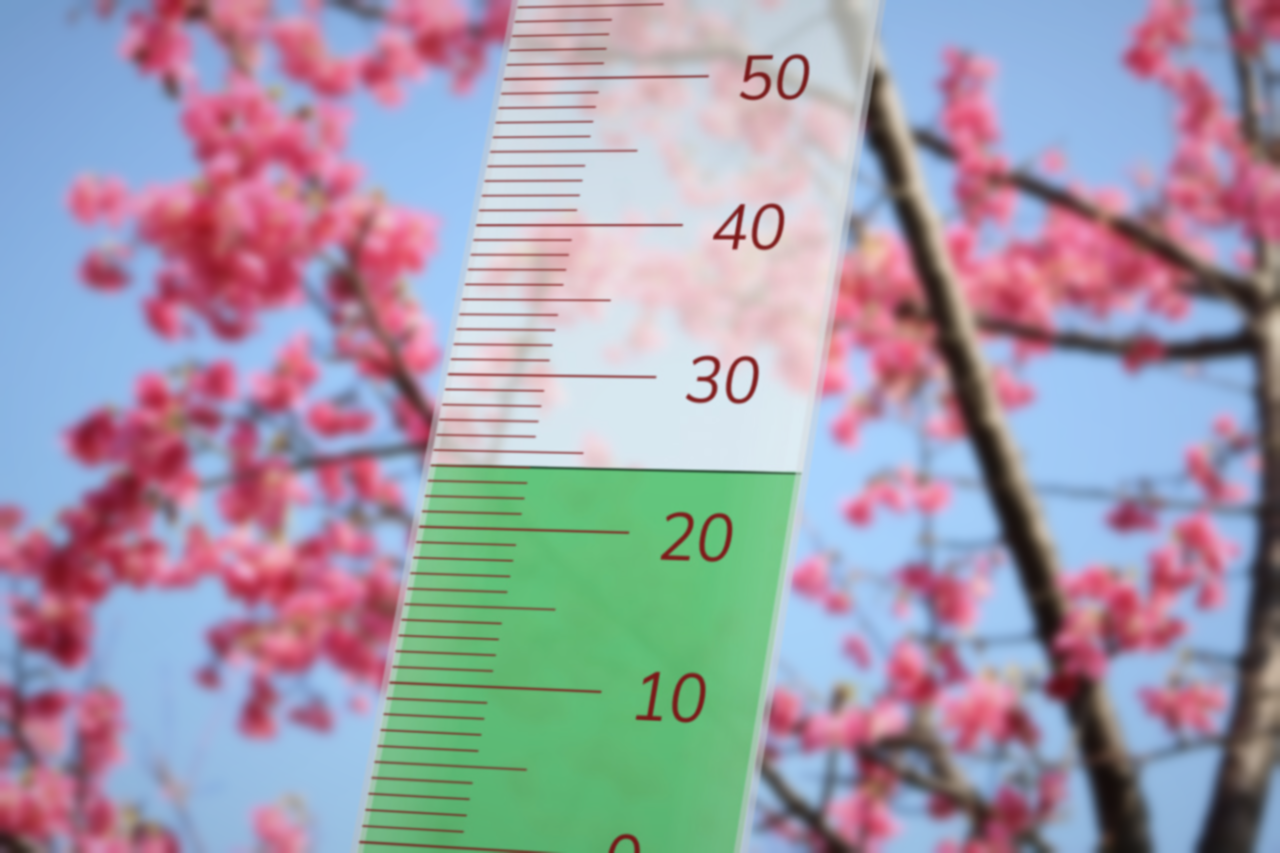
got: 24 mL
